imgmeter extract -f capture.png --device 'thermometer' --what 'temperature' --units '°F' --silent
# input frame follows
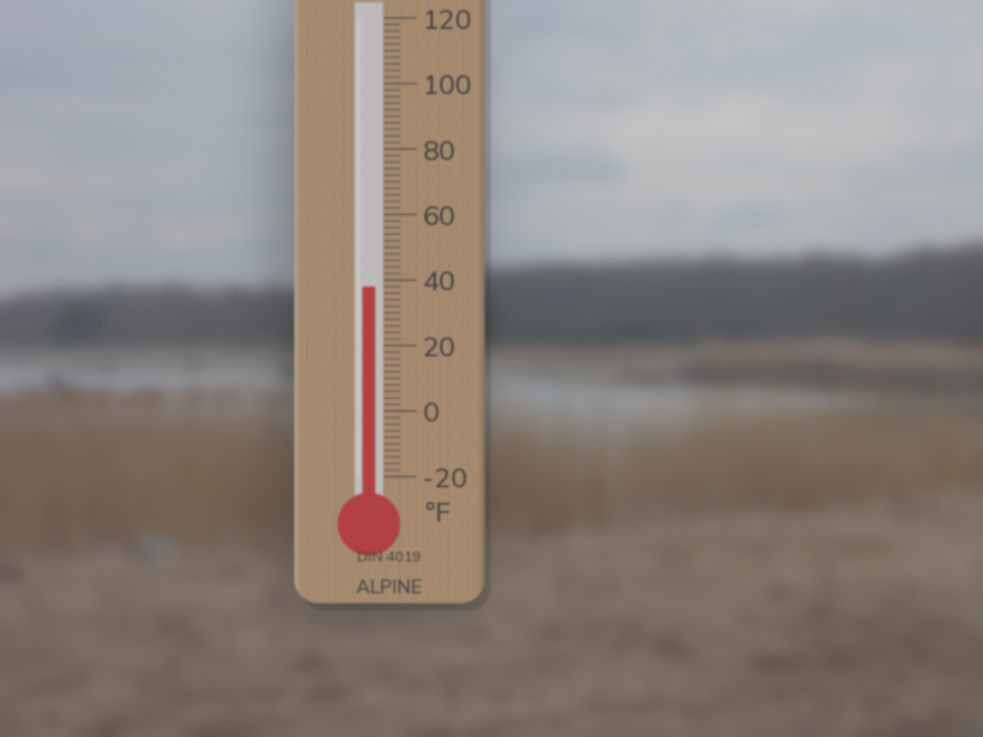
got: 38 °F
